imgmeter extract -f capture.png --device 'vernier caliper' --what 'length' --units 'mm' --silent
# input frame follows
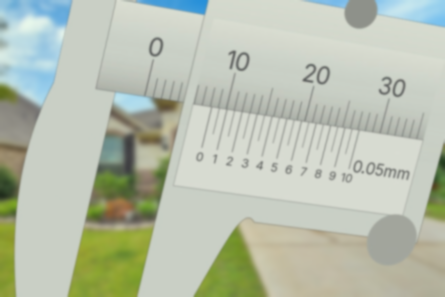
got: 8.2 mm
